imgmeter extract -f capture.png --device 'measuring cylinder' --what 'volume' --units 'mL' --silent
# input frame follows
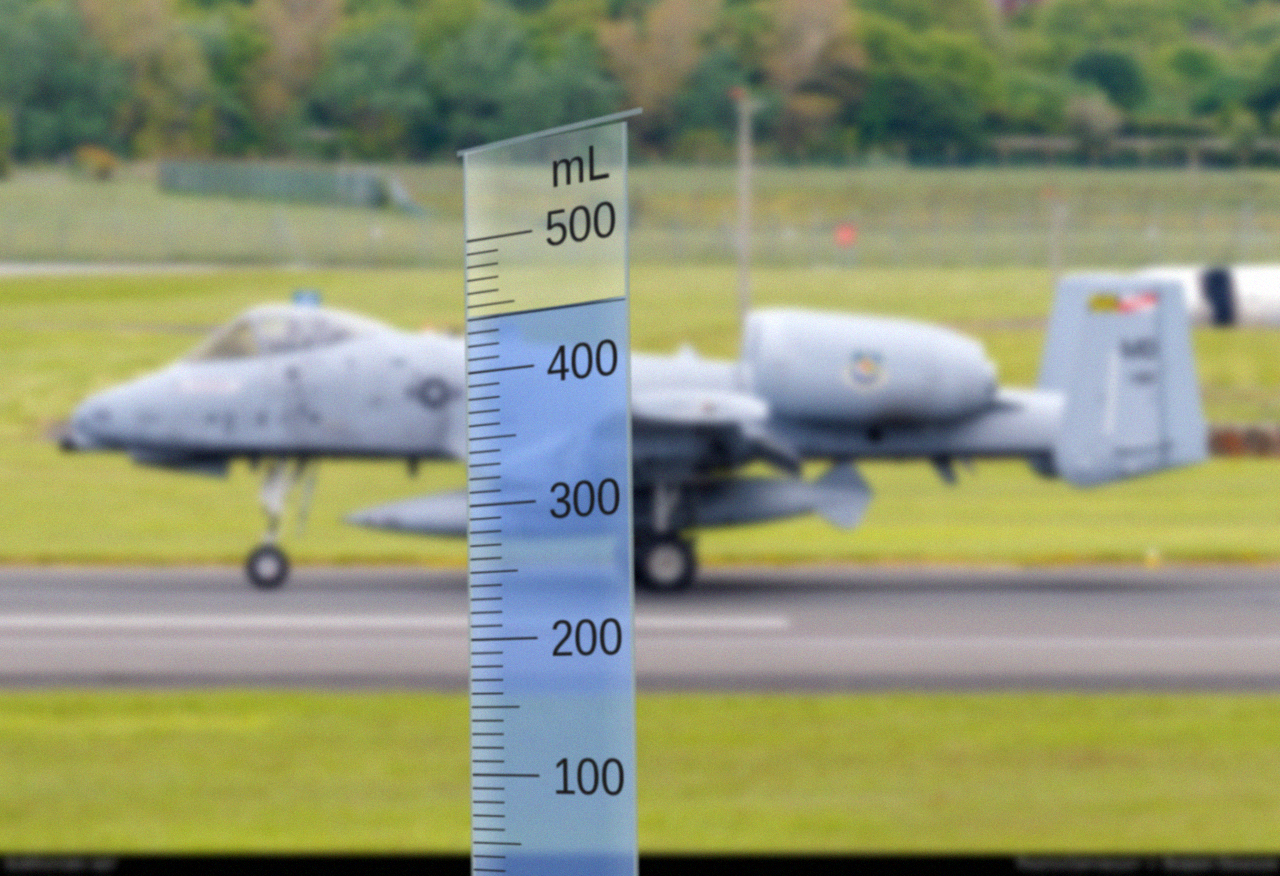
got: 440 mL
